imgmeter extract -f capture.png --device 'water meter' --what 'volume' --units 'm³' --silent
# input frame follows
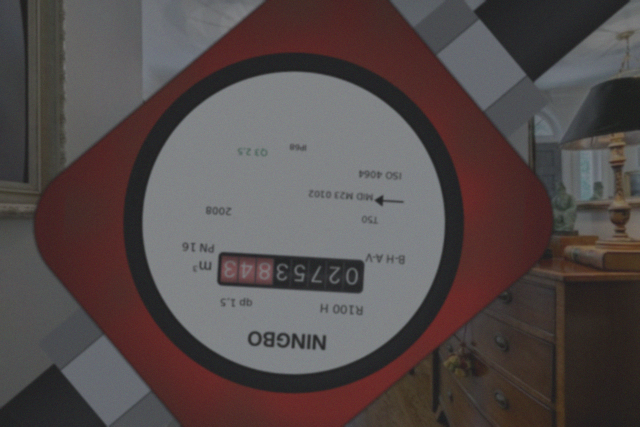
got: 2753.843 m³
